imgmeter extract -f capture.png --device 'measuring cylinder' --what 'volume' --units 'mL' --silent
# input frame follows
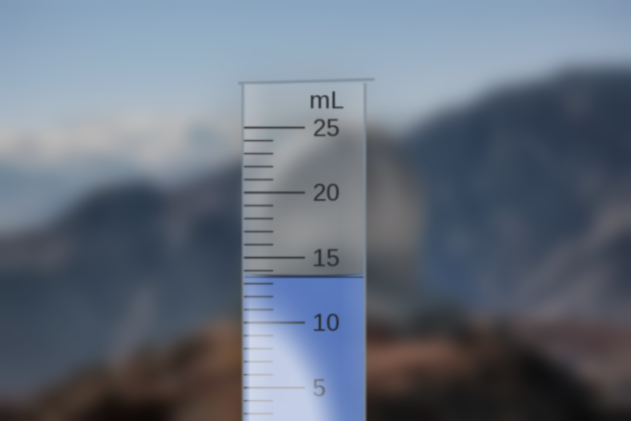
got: 13.5 mL
